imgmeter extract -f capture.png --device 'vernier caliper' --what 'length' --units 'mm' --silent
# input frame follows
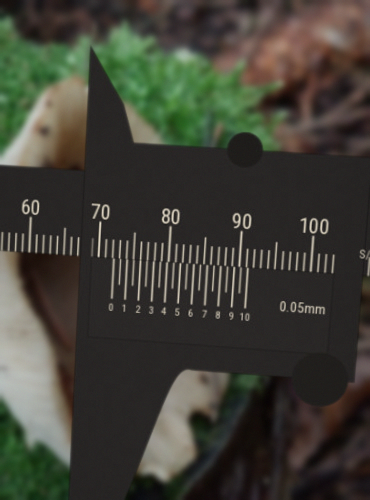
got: 72.2 mm
